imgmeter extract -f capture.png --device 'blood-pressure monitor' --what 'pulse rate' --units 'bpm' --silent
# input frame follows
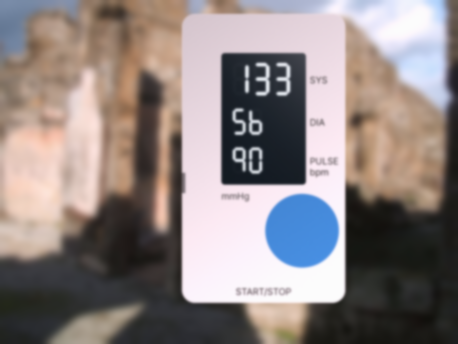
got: 90 bpm
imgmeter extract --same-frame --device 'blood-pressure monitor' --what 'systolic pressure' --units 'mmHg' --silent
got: 133 mmHg
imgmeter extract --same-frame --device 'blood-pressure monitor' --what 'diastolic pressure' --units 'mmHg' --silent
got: 56 mmHg
